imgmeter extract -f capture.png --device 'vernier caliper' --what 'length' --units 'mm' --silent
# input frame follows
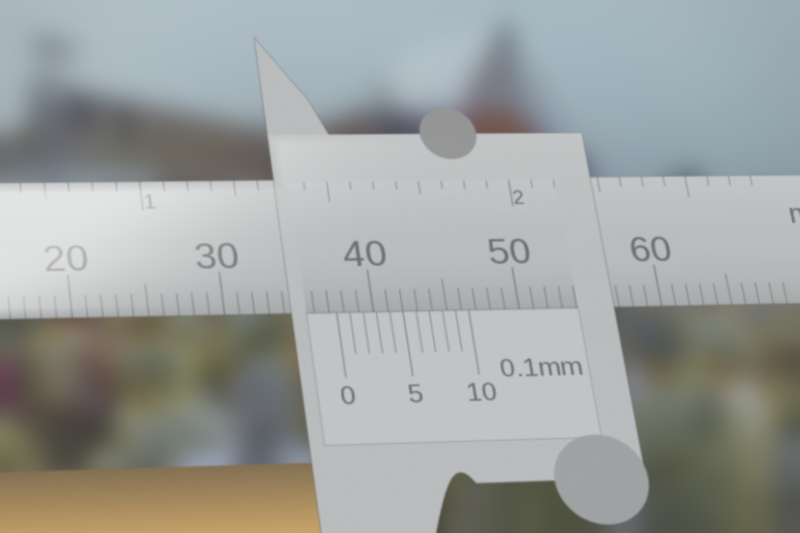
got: 37.5 mm
